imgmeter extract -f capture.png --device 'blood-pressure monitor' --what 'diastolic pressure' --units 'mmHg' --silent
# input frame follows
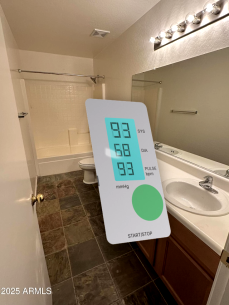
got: 68 mmHg
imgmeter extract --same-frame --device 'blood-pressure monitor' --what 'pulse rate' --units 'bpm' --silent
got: 93 bpm
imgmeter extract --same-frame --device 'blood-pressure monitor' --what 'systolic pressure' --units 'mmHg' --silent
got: 93 mmHg
